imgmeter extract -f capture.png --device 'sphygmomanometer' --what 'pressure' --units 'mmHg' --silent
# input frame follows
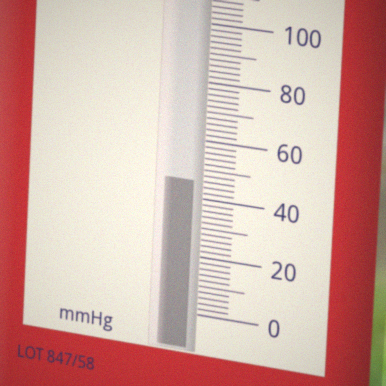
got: 46 mmHg
